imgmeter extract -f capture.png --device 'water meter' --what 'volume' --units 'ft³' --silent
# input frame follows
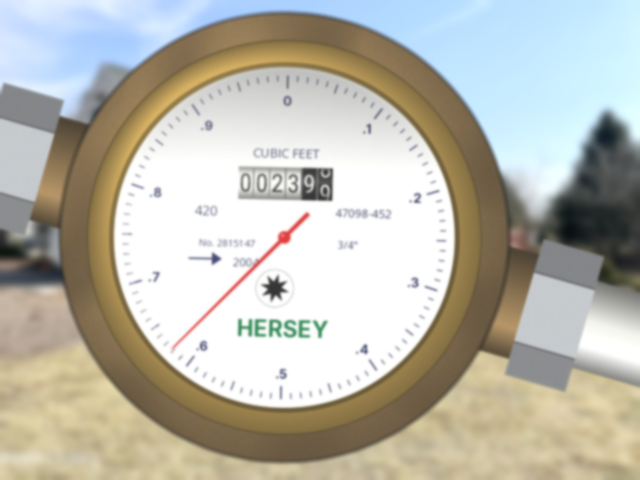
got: 2398.62 ft³
